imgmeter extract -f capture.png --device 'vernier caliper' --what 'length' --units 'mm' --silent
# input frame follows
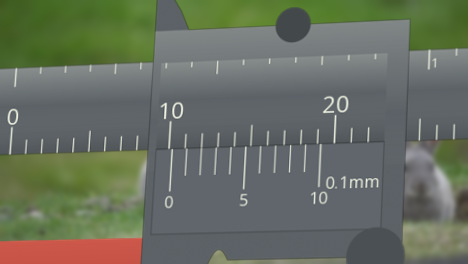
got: 10.2 mm
